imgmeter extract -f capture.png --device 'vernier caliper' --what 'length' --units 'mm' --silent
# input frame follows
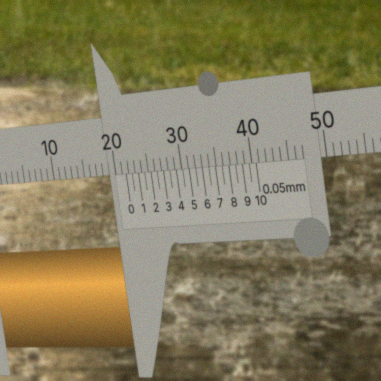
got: 21.6 mm
